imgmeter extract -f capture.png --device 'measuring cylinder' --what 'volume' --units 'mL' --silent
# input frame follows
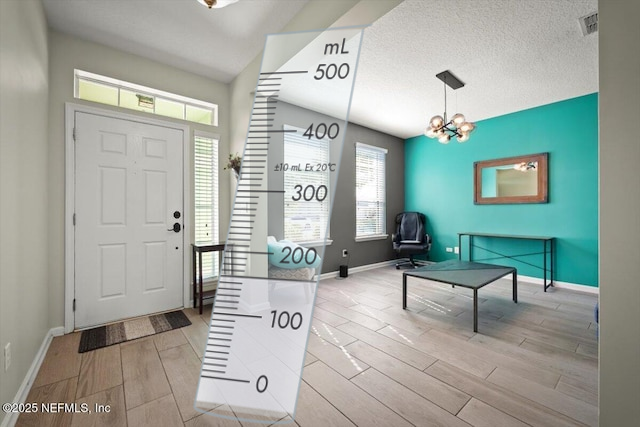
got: 160 mL
